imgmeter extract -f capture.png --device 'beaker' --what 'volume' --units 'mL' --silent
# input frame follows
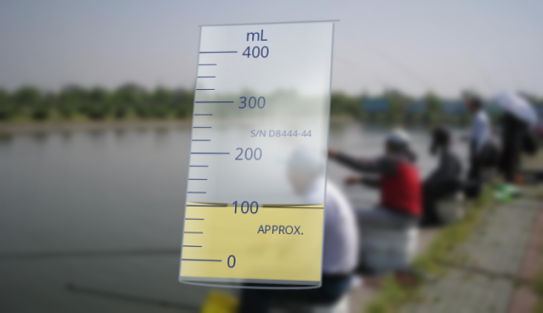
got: 100 mL
